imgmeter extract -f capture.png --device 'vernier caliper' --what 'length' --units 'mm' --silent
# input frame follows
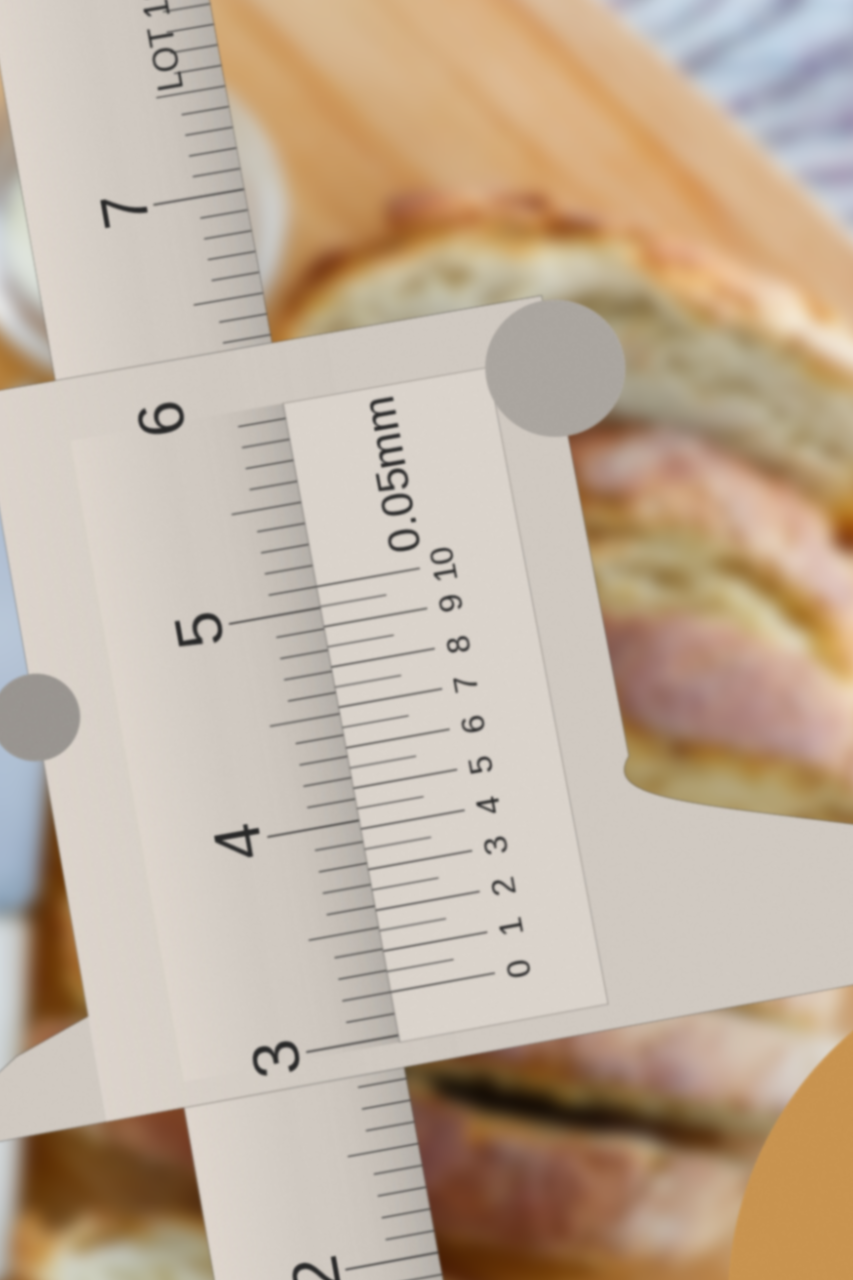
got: 32.0 mm
